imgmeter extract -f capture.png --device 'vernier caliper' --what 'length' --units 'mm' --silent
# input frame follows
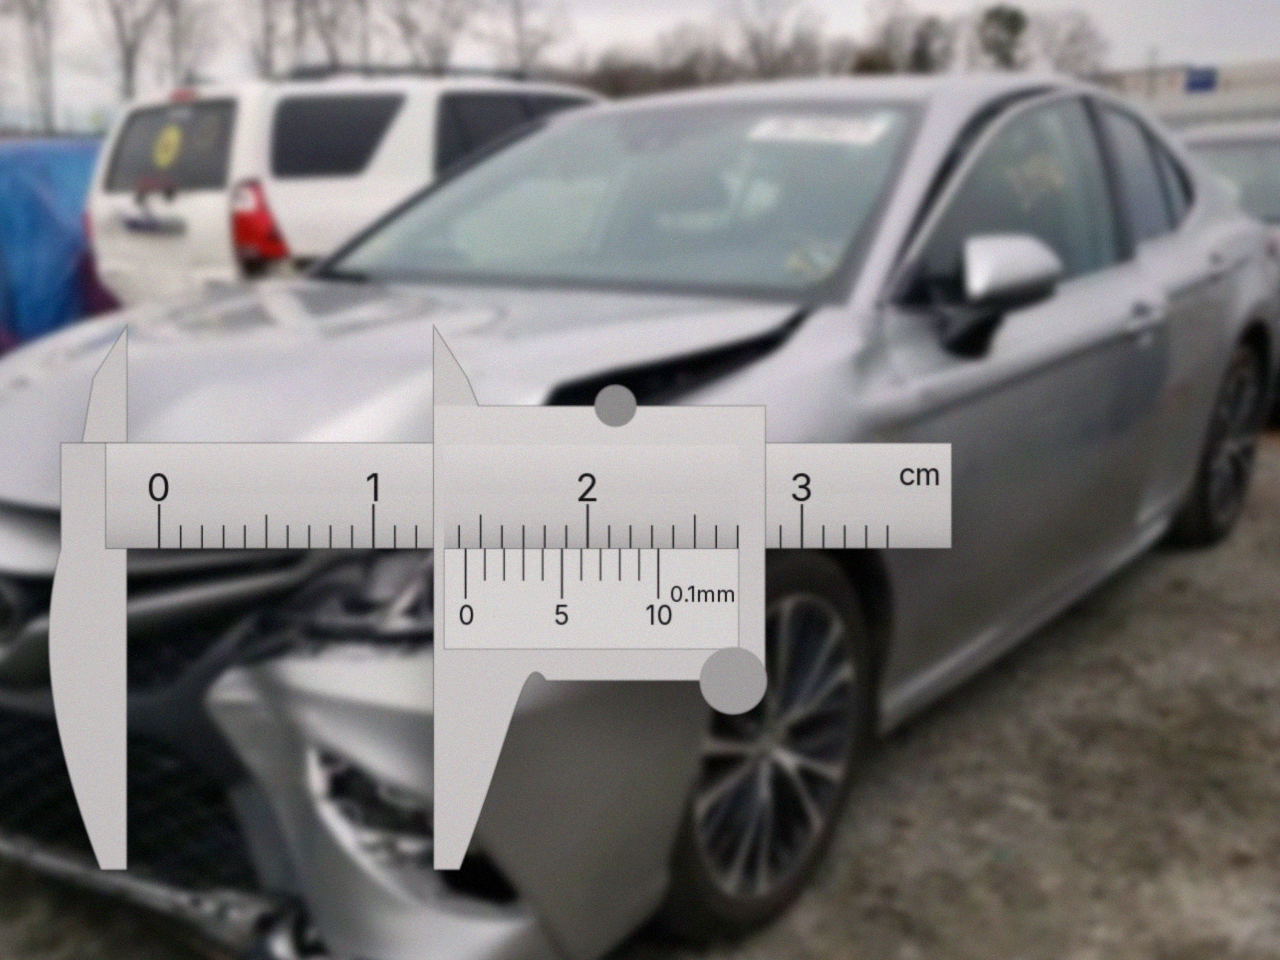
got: 14.3 mm
